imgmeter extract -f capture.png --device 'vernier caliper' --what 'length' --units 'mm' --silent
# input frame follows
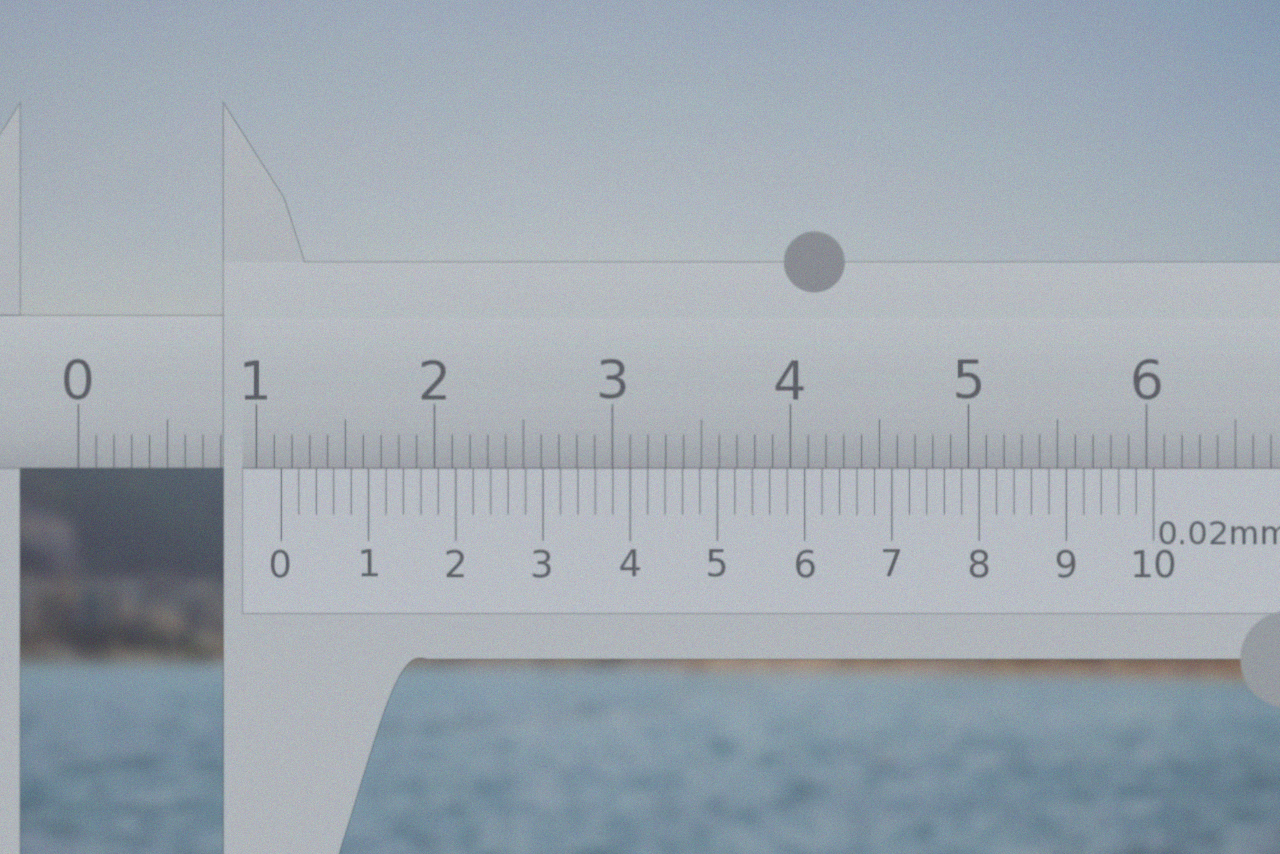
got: 11.4 mm
